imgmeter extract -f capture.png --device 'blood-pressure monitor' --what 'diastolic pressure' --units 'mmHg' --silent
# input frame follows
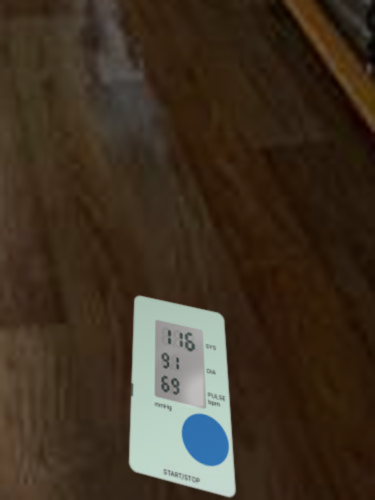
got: 91 mmHg
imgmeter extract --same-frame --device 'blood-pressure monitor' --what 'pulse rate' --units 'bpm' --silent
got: 69 bpm
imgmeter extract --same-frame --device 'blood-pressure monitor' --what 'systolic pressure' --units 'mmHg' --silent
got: 116 mmHg
